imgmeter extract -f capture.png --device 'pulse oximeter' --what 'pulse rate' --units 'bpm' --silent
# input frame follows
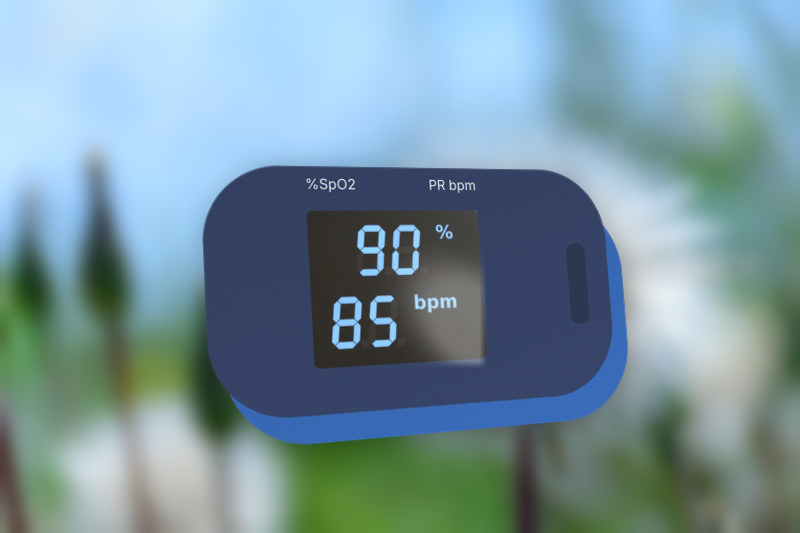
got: 85 bpm
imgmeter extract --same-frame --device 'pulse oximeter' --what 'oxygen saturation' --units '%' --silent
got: 90 %
